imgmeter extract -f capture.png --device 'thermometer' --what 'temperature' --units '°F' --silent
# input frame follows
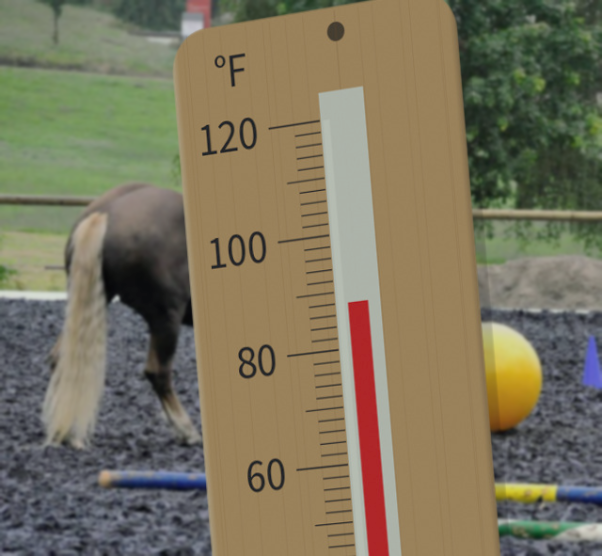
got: 88 °F
